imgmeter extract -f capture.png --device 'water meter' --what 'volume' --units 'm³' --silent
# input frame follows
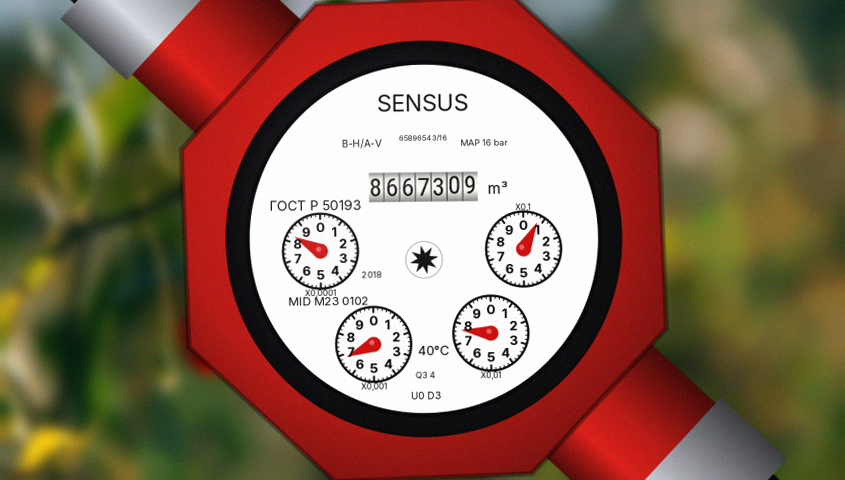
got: 8667309.0768 m³
